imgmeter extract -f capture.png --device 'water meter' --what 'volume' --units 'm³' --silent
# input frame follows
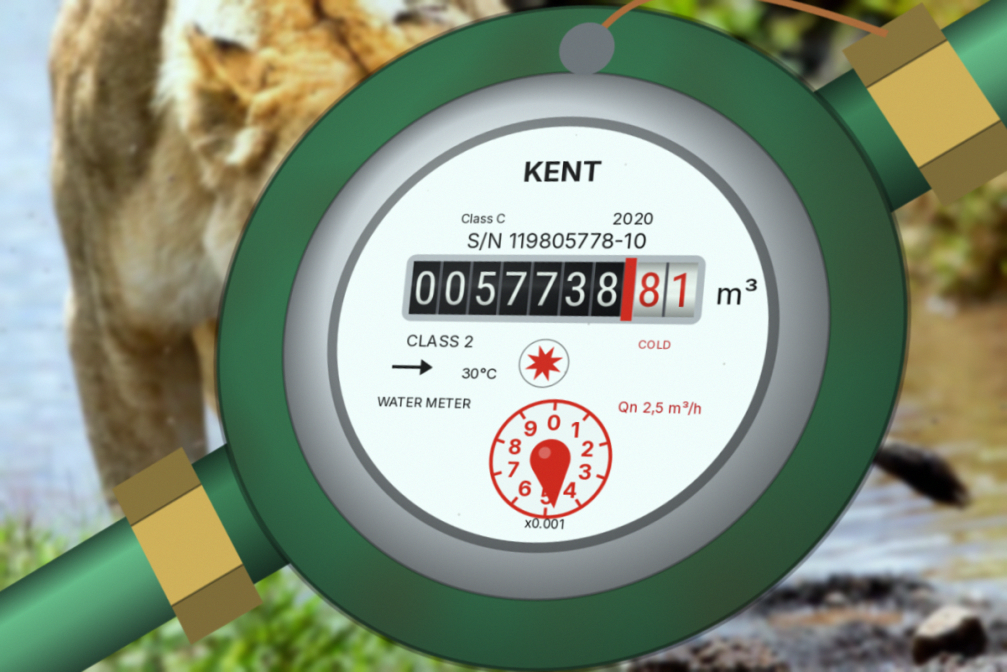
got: 57738.814 m³
